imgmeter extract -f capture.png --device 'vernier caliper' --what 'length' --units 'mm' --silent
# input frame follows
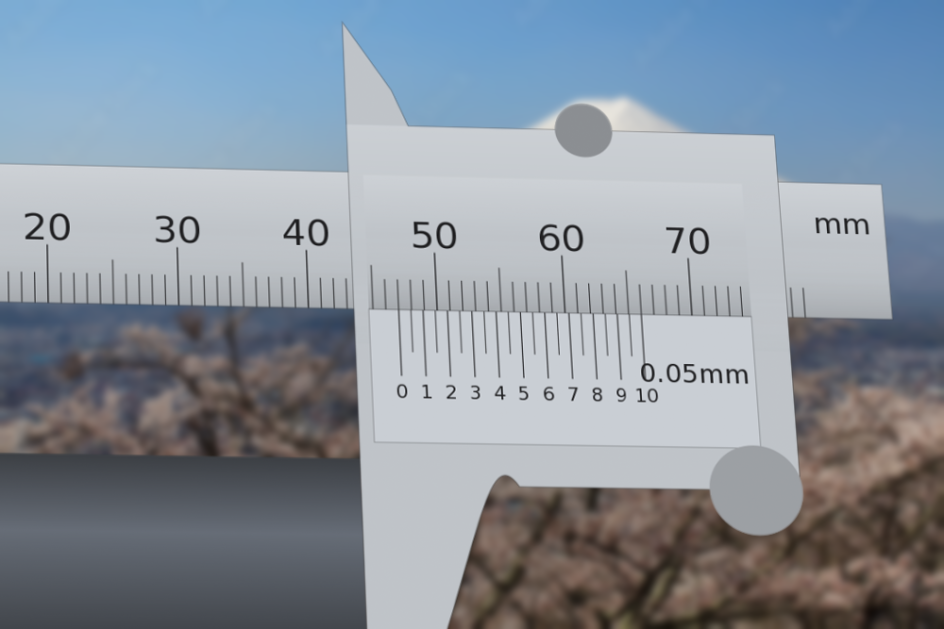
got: 47.0 mm
